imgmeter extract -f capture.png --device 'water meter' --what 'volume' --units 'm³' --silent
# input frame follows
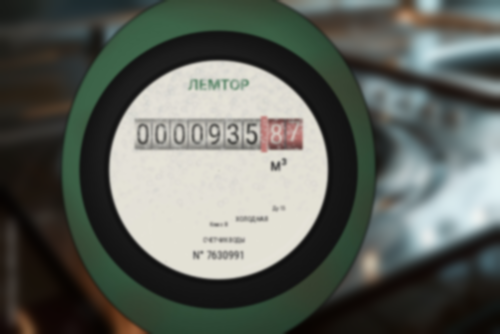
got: 935.87 m³
